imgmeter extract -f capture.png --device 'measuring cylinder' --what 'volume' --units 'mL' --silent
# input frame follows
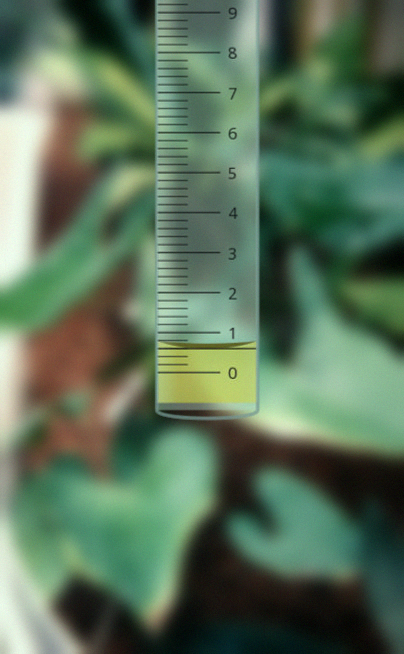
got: 0.6 mL
